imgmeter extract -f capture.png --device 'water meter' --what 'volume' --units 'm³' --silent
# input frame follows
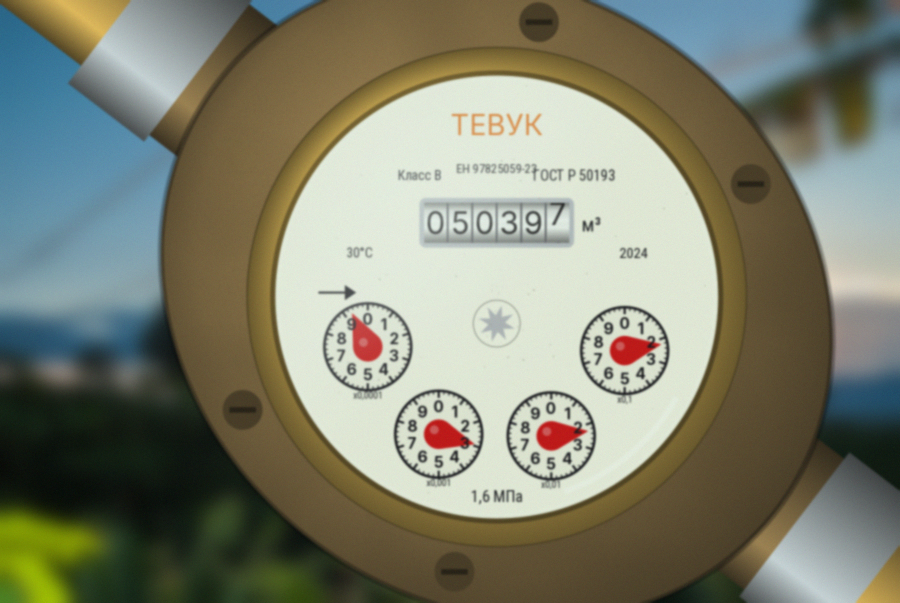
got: 50397.2229 m³
